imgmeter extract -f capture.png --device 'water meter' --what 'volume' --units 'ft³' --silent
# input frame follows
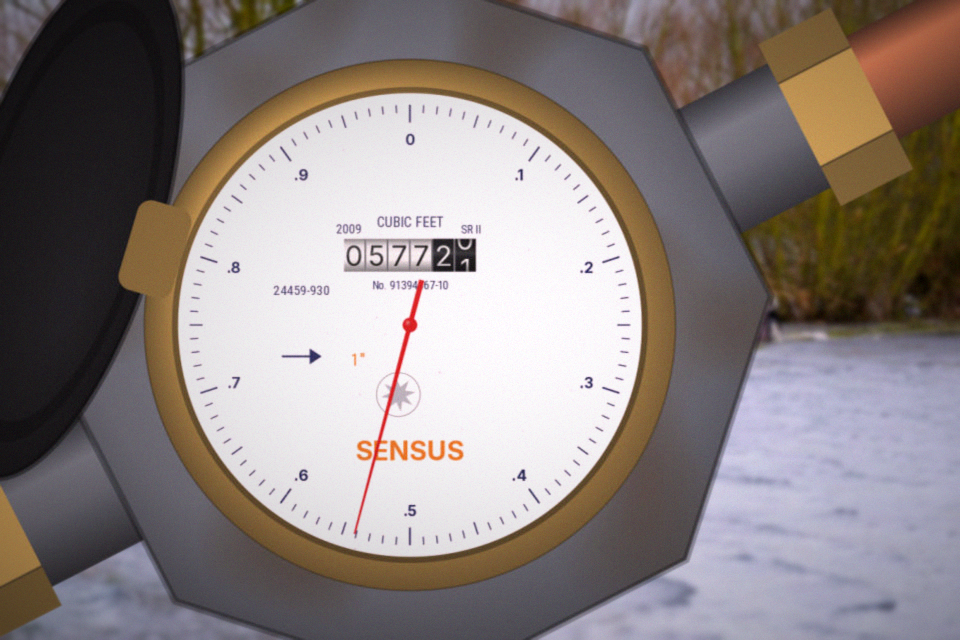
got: 57720.54 ft³
